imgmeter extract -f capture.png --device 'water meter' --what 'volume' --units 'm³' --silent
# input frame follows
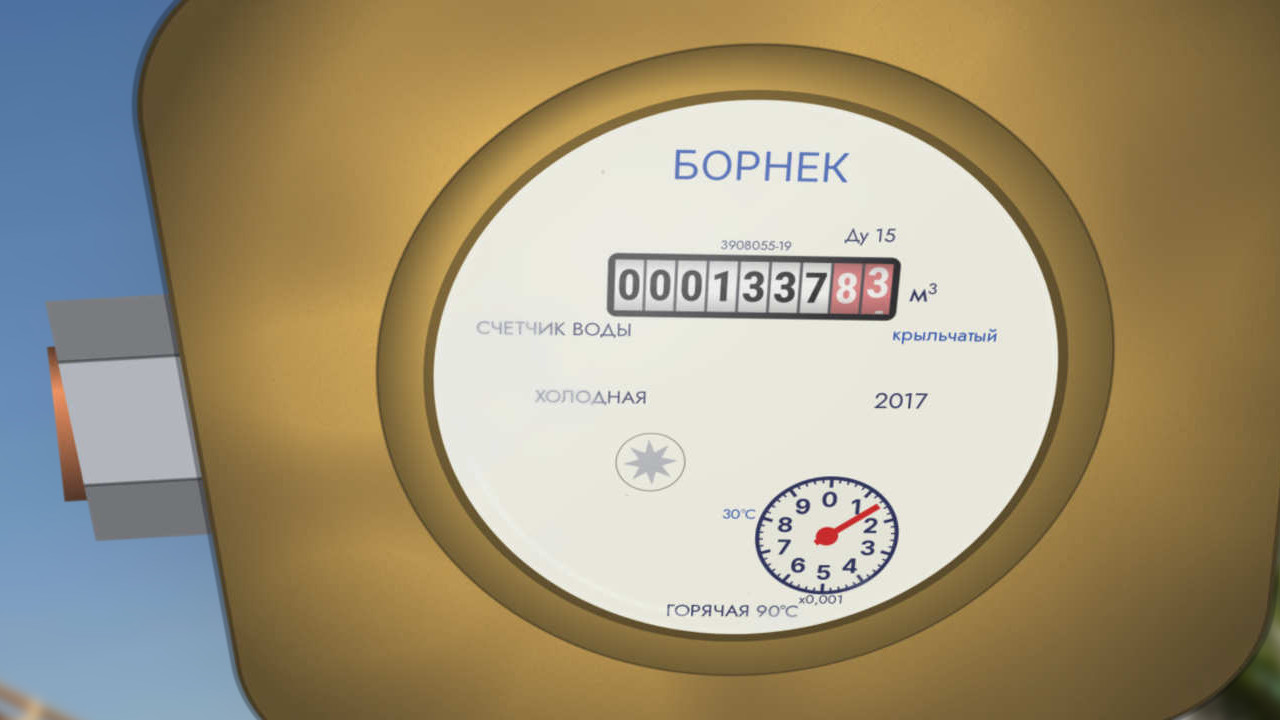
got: 1337.831 m³
